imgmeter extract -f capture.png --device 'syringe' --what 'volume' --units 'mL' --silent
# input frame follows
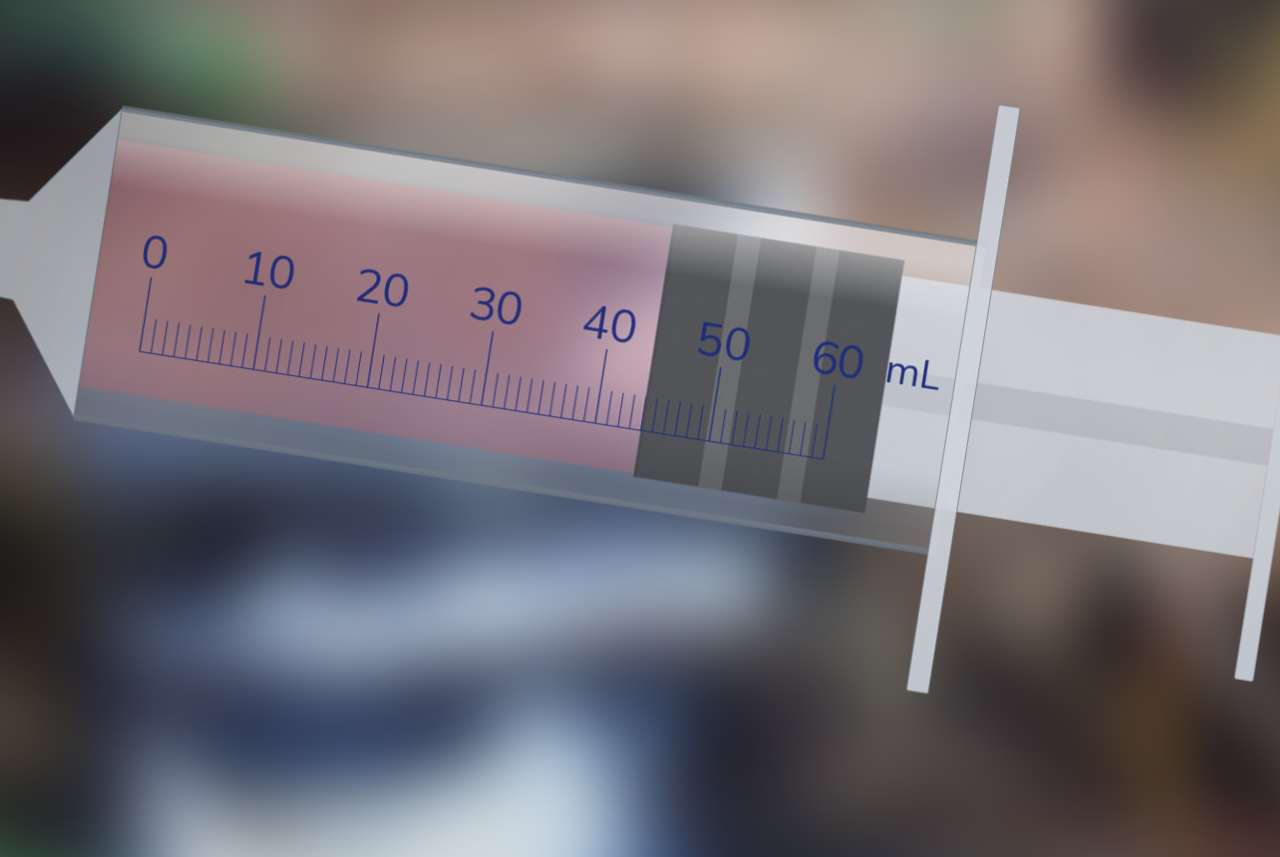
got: 44 mL
